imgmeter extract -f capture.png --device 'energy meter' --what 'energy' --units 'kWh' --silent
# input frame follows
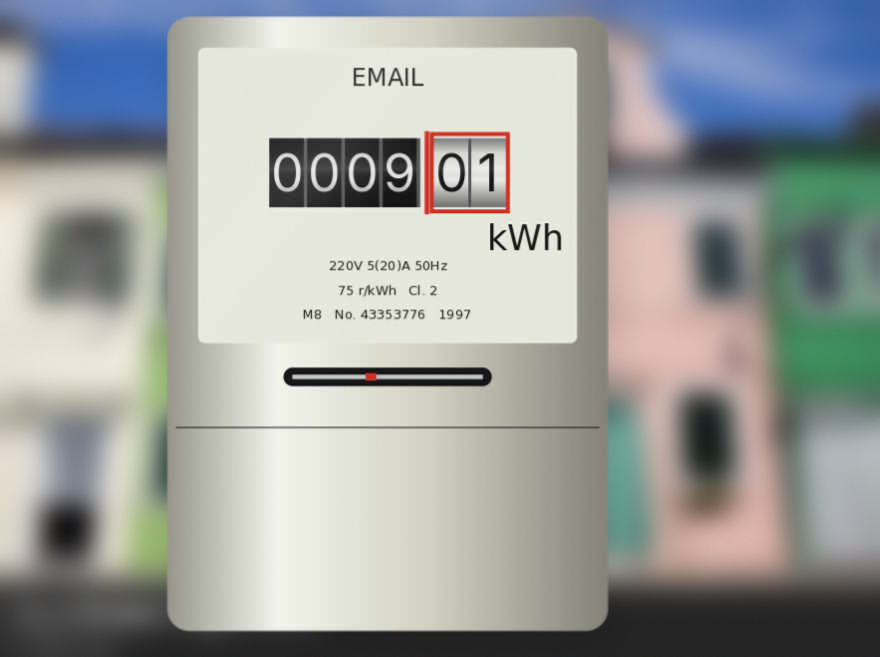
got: 9.01 kWh
